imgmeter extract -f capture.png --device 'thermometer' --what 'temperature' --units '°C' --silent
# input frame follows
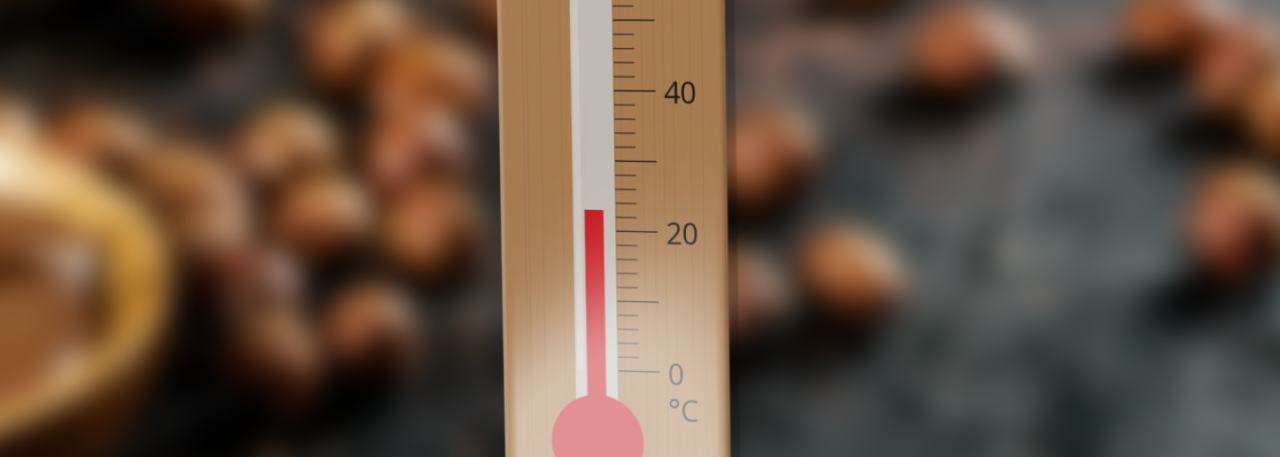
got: 23 °C
